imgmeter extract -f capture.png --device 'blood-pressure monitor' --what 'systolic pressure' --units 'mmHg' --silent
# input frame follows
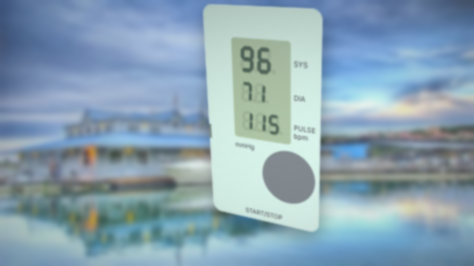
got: 96 mmHg
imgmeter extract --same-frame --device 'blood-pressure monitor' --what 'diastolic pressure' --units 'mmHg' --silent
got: 71 mmHg
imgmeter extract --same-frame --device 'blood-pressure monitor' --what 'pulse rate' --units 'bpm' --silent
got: 115 bpm
